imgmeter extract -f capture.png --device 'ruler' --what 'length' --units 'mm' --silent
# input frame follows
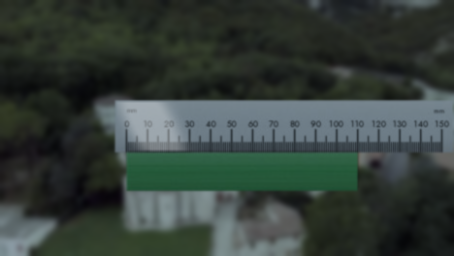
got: 110 mm
